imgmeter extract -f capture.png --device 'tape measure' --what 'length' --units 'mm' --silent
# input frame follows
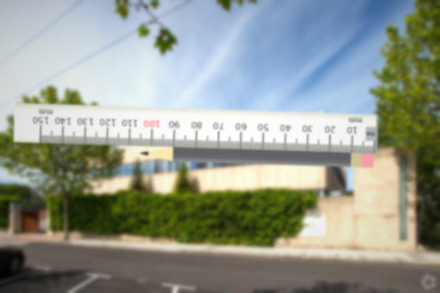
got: 105 mm
